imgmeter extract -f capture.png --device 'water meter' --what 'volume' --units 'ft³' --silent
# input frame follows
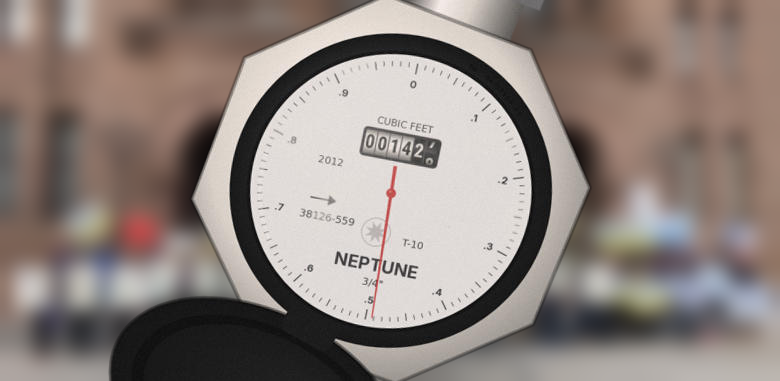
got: 1427.49 ft³
